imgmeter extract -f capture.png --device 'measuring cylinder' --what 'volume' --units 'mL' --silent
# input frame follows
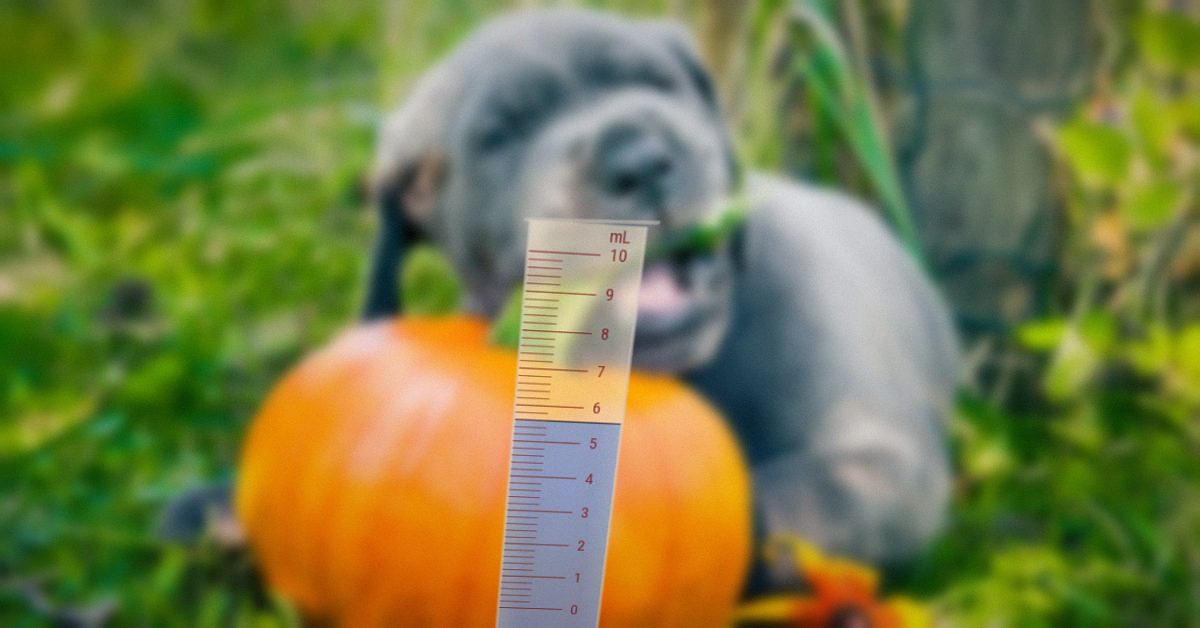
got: 5.6 mL
